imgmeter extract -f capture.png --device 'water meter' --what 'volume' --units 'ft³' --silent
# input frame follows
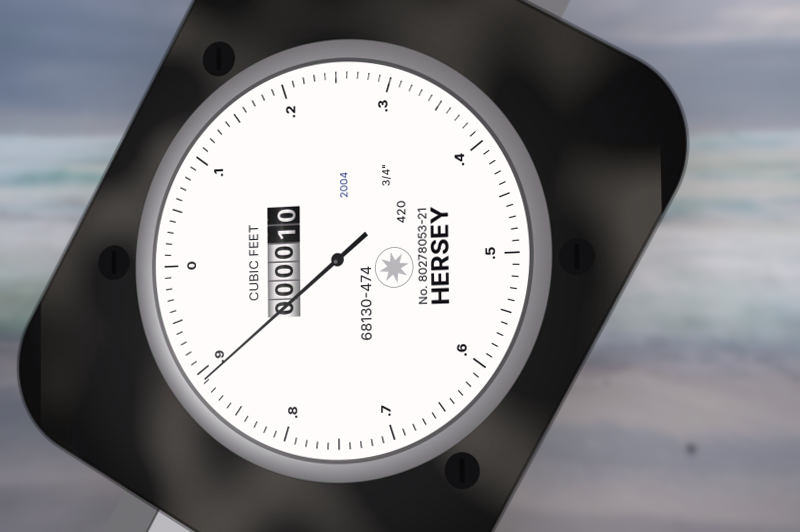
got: 9.89 ft³
